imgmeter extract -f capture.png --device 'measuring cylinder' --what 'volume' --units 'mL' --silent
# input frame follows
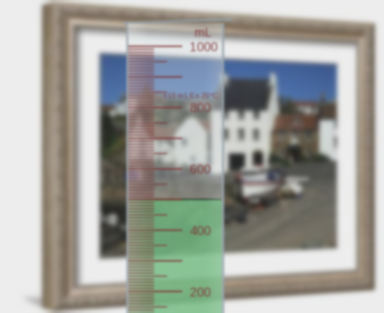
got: 500 mL
